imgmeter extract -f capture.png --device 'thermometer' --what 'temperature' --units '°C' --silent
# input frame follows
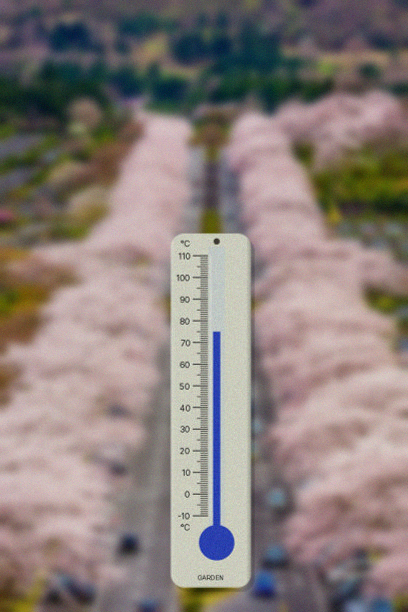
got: 75 °C
